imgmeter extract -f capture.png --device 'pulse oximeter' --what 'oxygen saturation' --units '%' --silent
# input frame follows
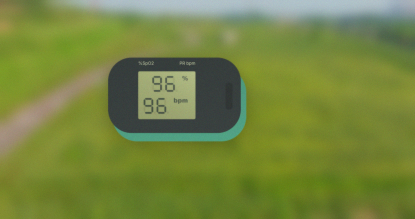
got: 96 %
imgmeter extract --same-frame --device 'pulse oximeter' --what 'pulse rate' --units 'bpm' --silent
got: 96 bpm
